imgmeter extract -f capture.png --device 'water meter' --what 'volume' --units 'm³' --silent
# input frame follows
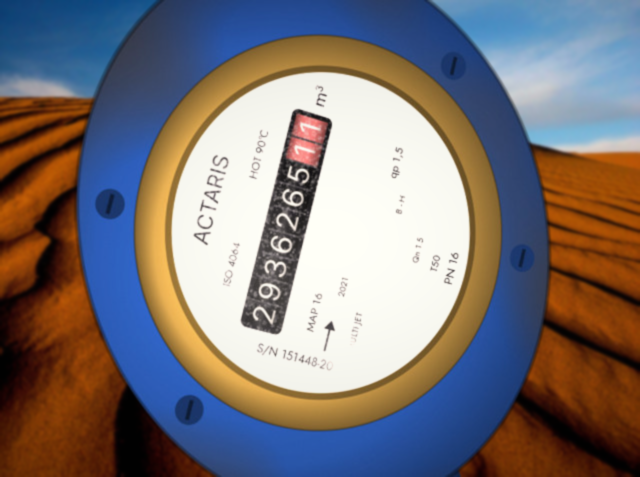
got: 2936265.11 m³
